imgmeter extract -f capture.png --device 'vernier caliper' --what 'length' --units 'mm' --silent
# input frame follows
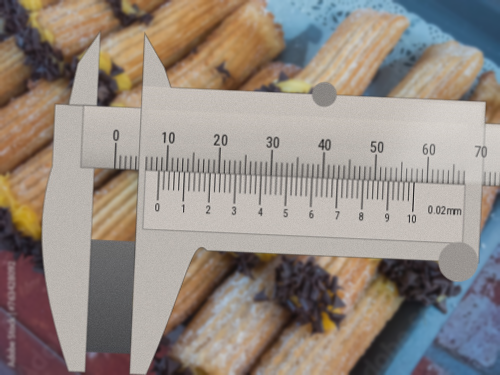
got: 8.5 mm
